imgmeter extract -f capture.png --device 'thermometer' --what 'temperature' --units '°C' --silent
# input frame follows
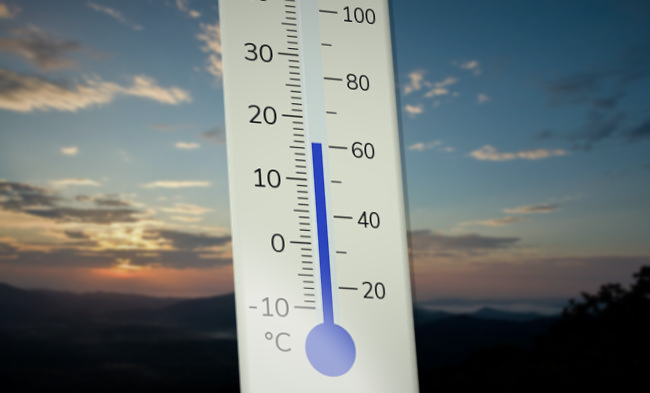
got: 16 °C
